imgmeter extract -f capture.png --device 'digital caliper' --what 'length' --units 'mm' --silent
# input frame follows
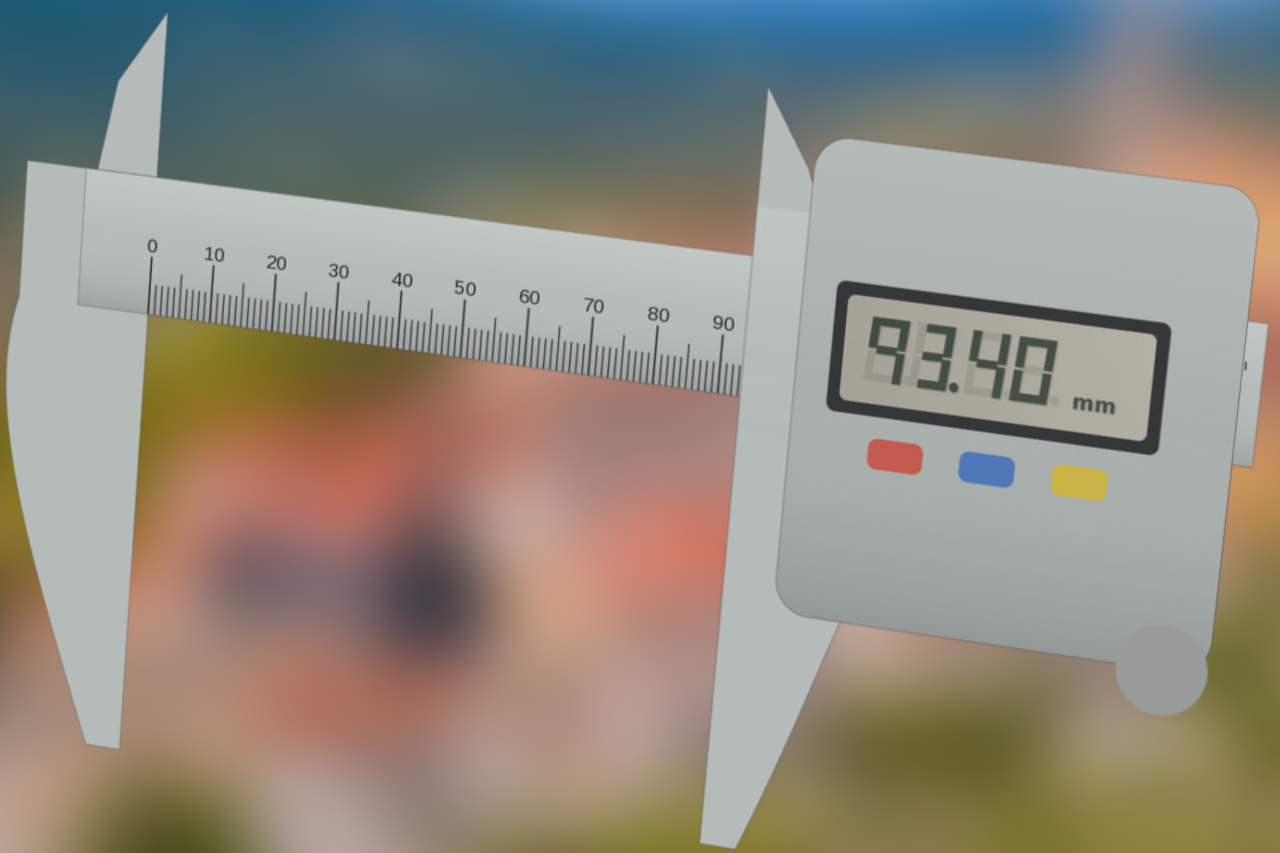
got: 93.40 mm
